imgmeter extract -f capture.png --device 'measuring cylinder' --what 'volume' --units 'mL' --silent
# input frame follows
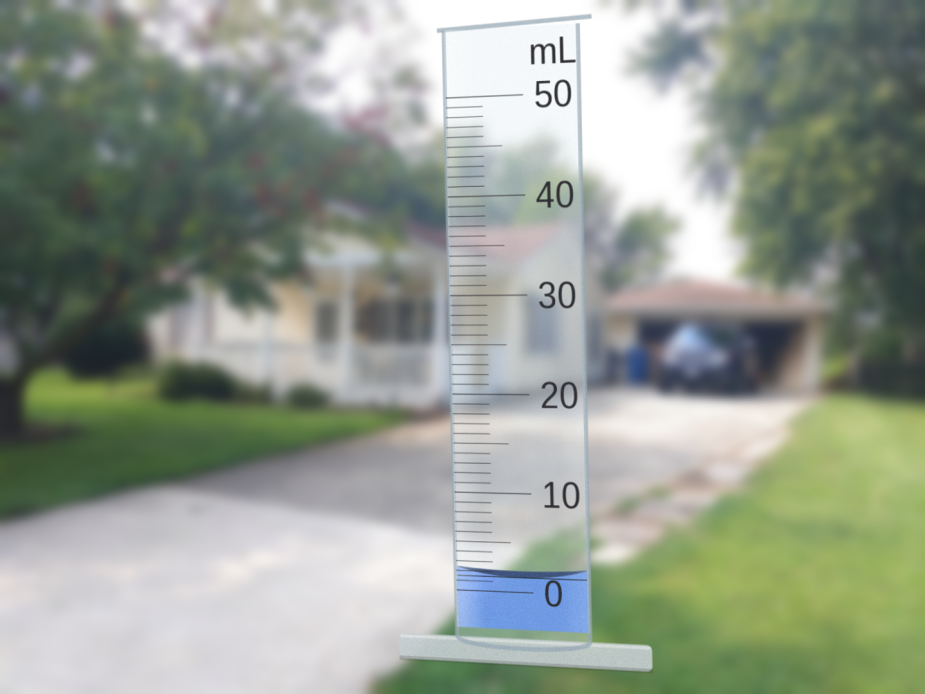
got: 1.5 mL
